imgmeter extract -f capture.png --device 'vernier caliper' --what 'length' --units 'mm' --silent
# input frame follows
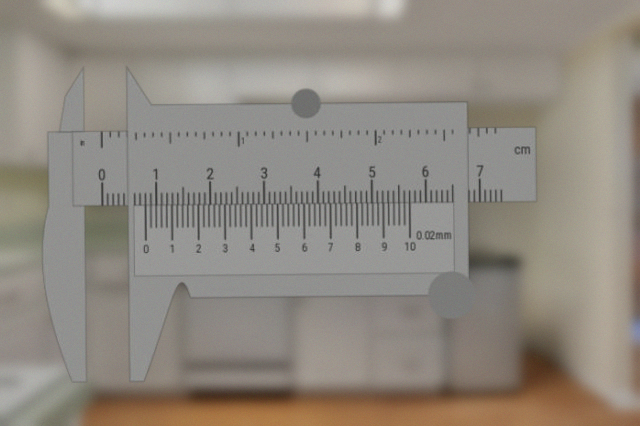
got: 8.0 mm
